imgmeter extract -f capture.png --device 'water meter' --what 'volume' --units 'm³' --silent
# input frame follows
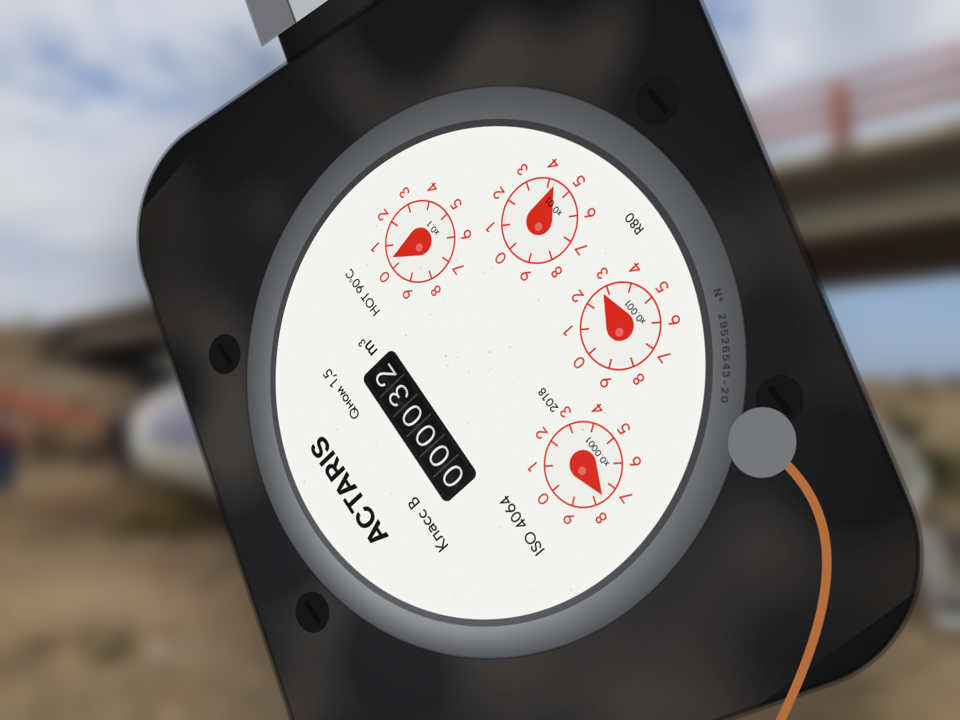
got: 32.0427 m³
